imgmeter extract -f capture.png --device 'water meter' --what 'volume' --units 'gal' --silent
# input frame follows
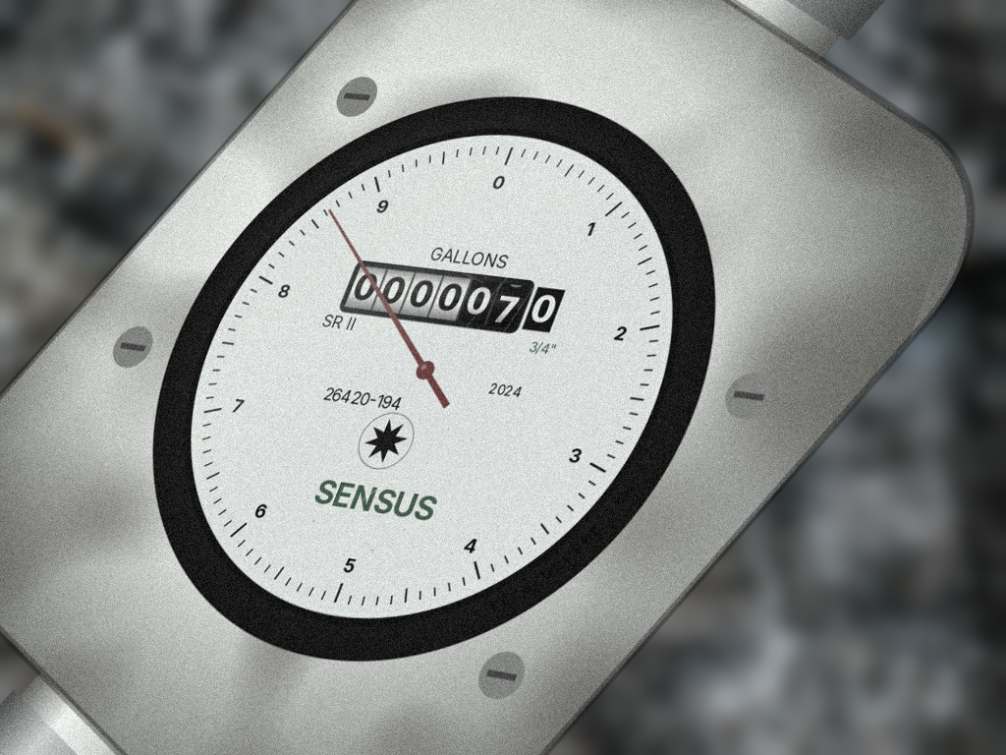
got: 68.6 gal
